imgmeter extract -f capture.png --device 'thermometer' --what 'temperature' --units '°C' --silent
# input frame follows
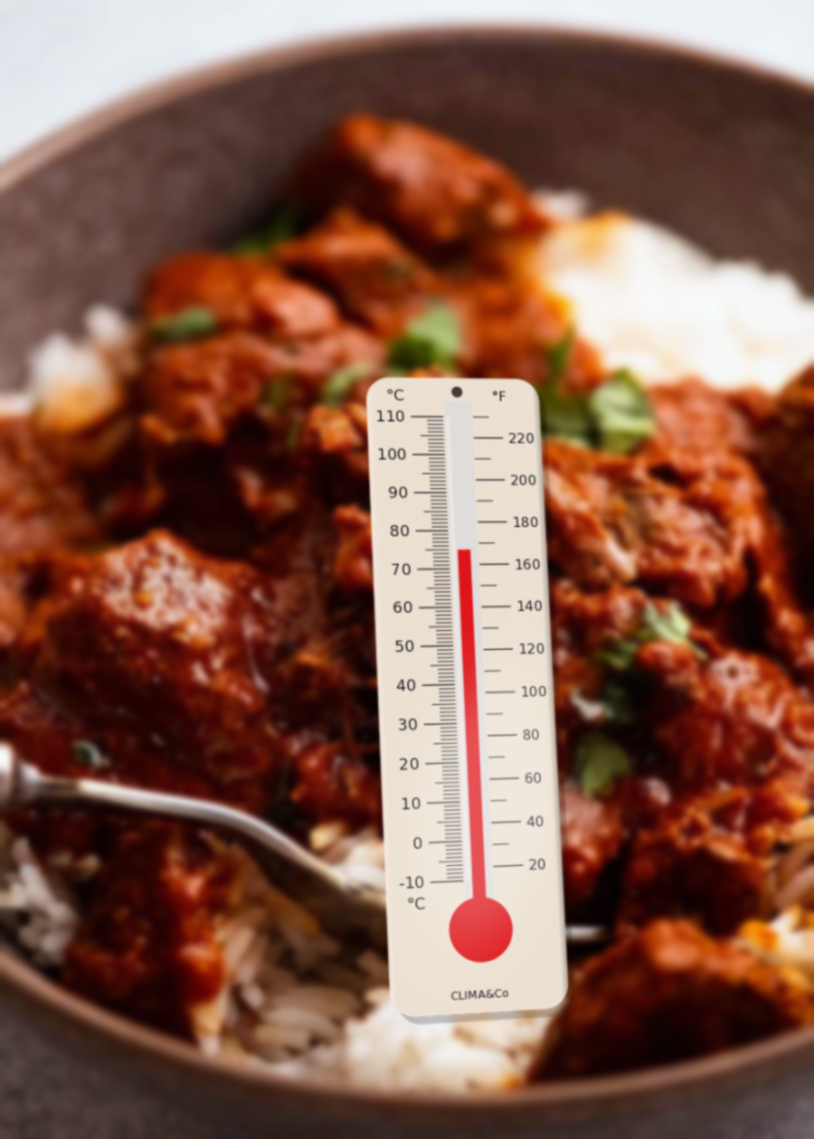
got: 75 °C
